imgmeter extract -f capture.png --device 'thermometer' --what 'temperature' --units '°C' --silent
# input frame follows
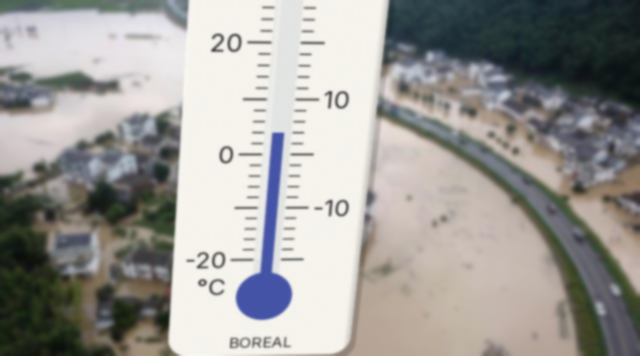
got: 4 °C
